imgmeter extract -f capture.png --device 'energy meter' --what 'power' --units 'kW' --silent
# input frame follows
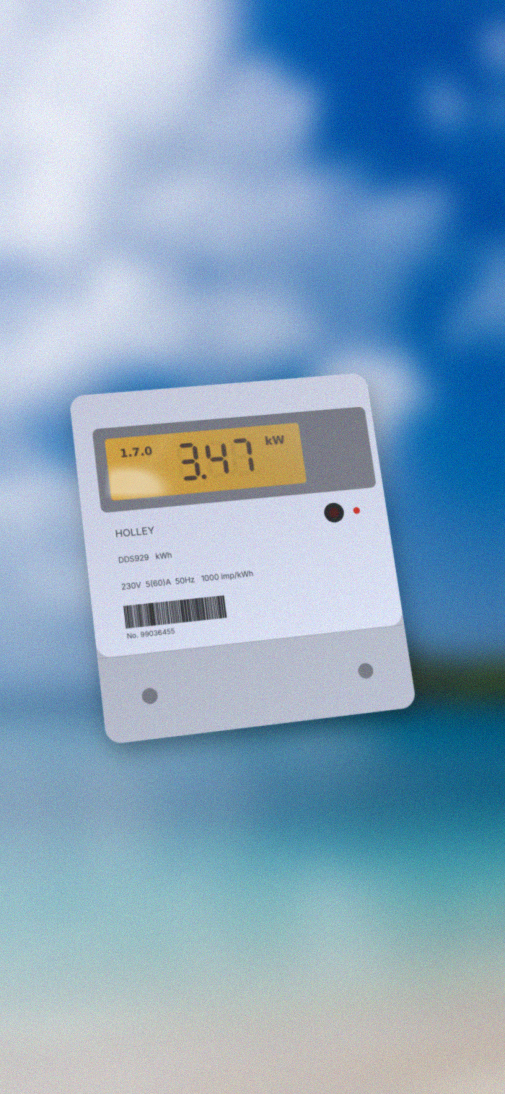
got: 3.47 kW
